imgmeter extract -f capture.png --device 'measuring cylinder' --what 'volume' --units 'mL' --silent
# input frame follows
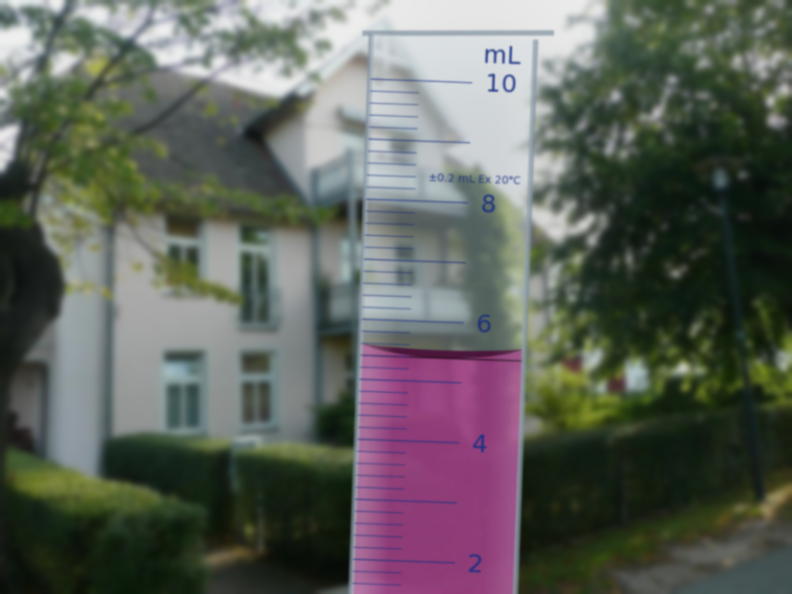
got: 5.4 mL
